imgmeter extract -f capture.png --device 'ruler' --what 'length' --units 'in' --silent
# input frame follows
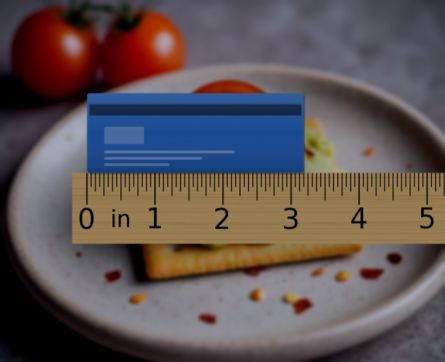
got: 3.1875 in
